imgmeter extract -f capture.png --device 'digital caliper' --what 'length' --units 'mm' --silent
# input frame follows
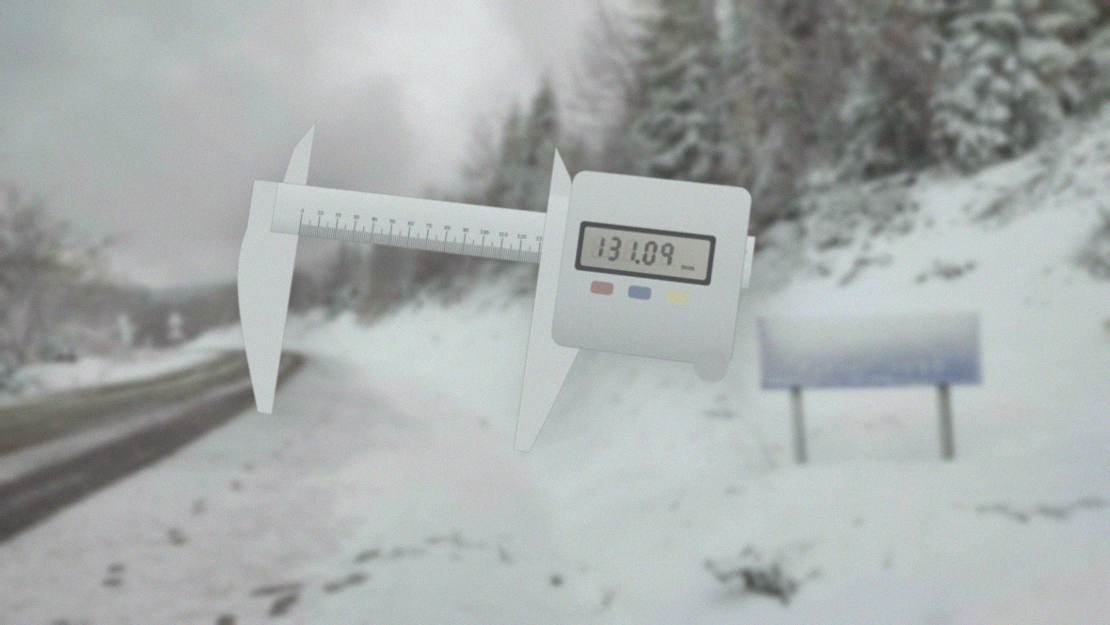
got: 131.09 mm
